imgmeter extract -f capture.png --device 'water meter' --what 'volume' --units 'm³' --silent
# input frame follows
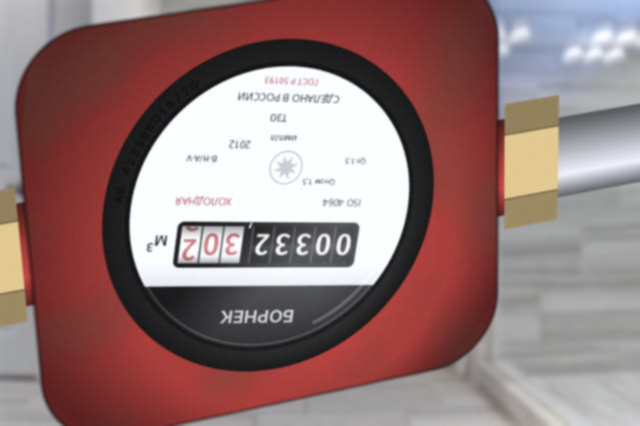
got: 332.302 m³
